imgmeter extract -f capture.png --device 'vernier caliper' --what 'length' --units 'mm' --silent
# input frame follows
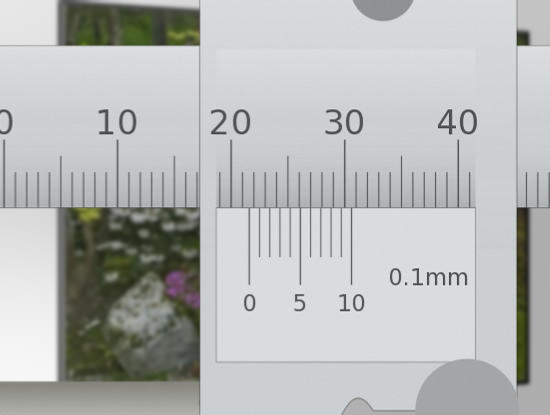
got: 21.6 mm
